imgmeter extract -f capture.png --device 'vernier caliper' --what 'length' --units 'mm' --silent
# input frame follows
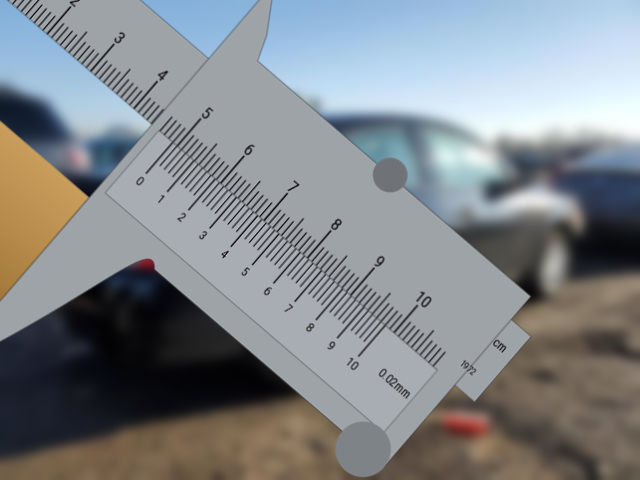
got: 49.0 mm
